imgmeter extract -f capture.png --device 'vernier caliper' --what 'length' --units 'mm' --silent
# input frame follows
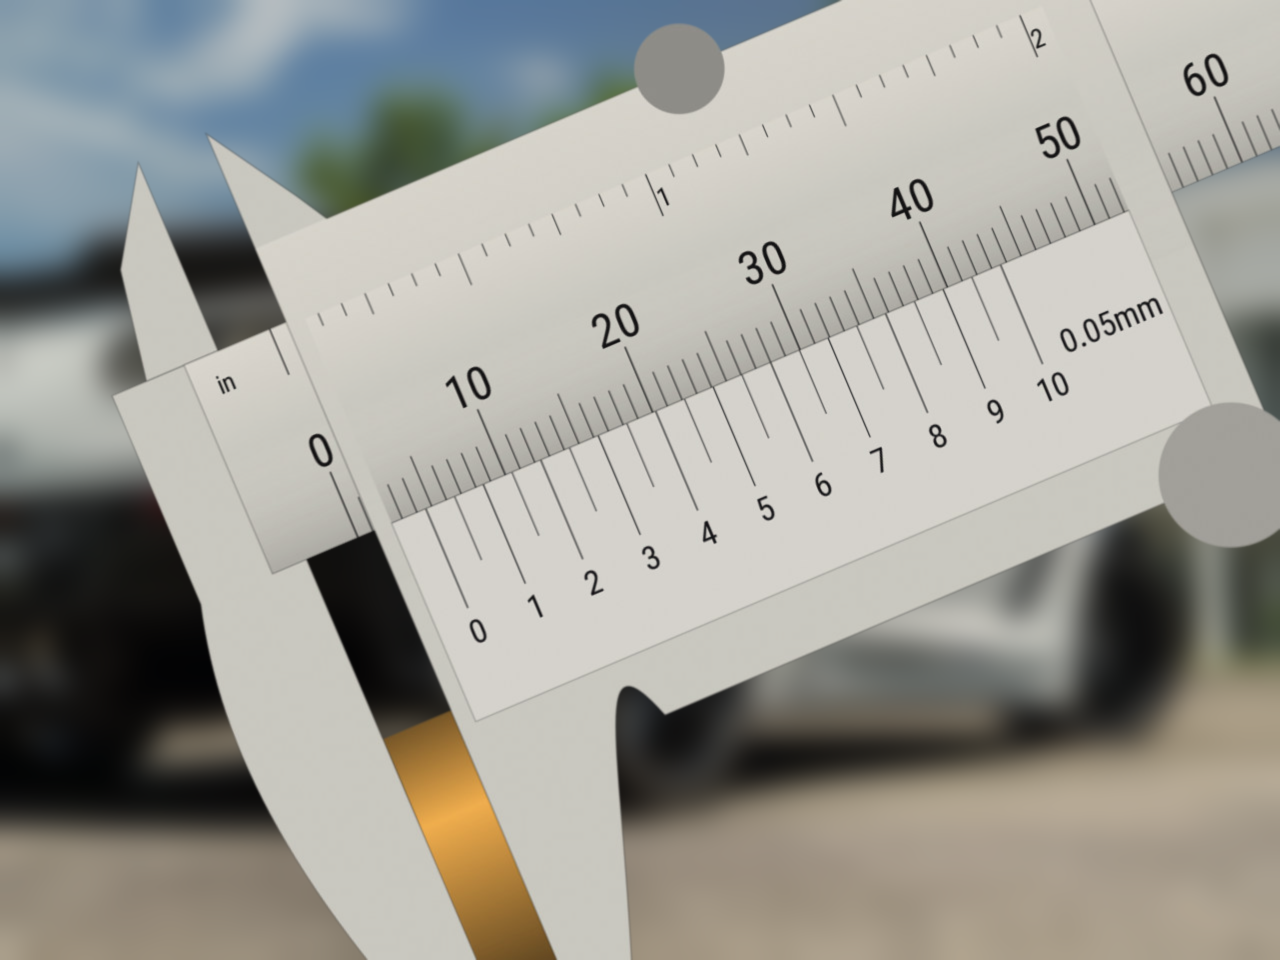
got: 4.6 mm
